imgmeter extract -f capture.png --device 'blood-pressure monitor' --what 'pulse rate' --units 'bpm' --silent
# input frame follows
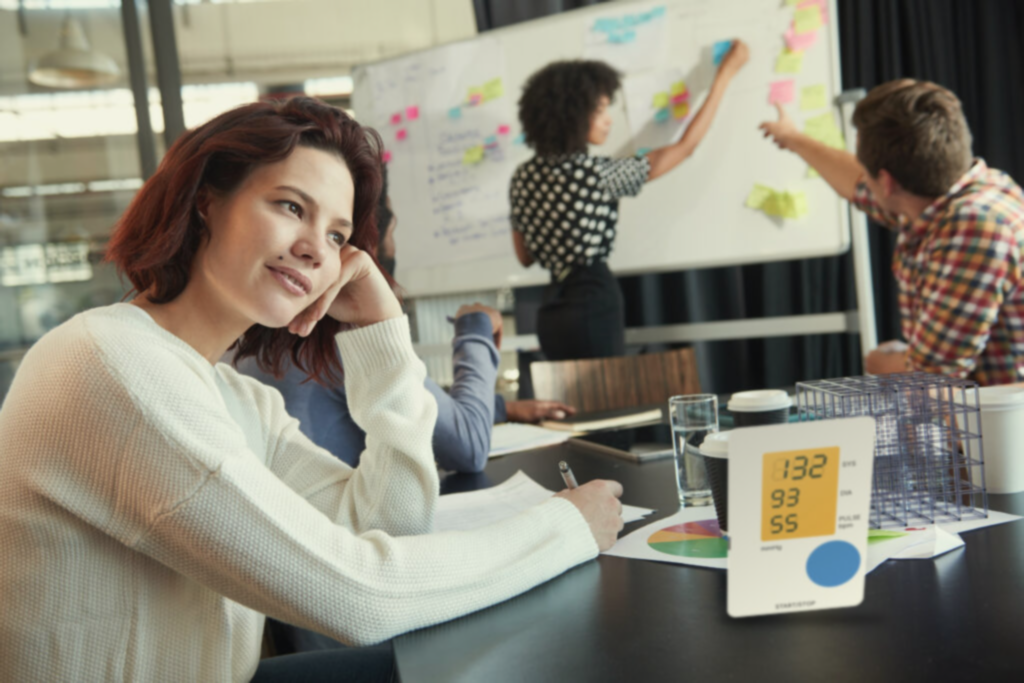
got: 55 bpm
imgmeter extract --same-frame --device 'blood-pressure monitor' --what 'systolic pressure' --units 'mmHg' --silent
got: 132 mmHg
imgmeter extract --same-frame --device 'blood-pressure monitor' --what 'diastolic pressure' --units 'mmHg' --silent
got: 93 mmHg
